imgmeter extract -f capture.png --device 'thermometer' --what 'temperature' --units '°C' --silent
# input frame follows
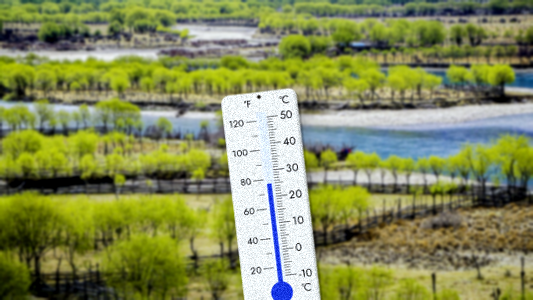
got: 25 °C
